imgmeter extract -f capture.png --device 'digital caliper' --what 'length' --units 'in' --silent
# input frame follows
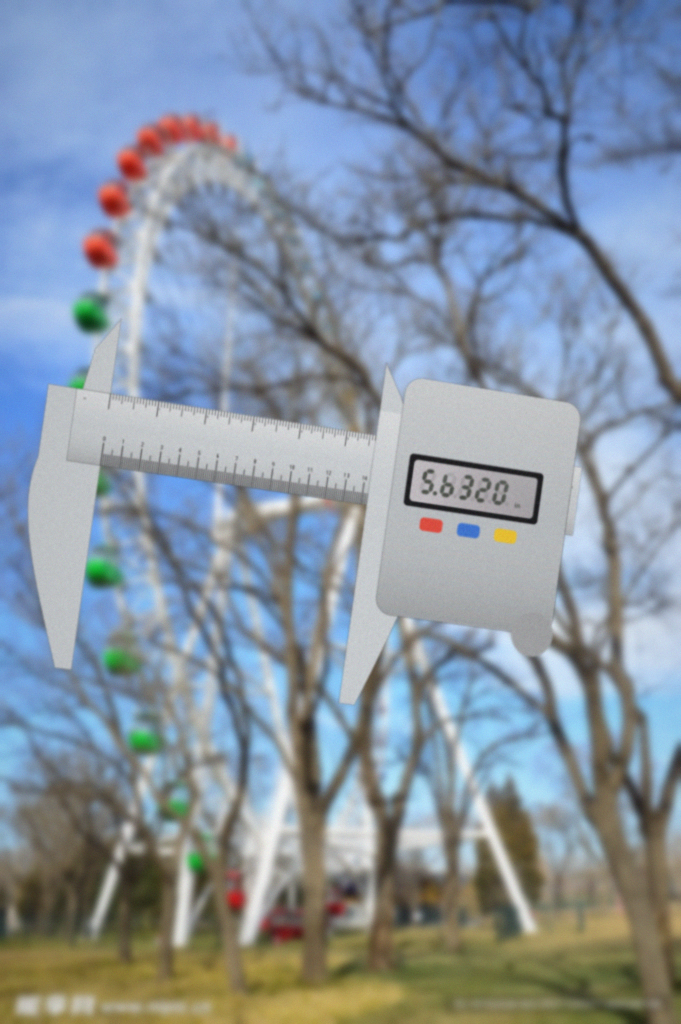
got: 5.6320 in
